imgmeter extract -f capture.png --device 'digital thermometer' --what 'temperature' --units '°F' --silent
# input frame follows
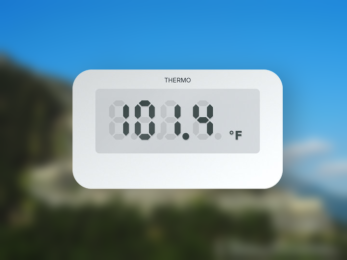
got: 101.4 °F
